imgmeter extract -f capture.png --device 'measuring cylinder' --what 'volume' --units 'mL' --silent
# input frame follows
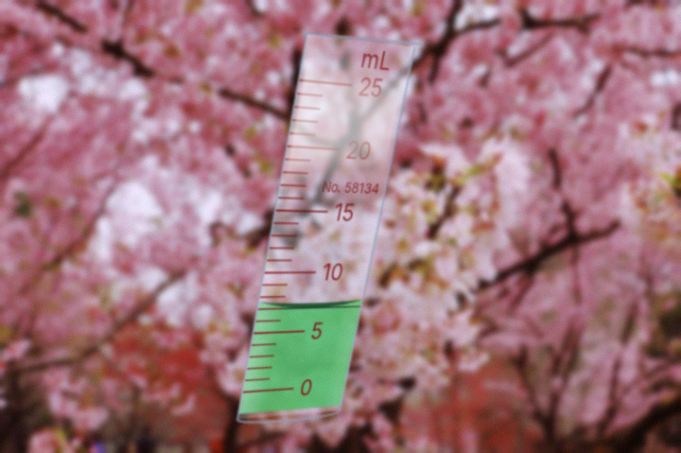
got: 7 mL
